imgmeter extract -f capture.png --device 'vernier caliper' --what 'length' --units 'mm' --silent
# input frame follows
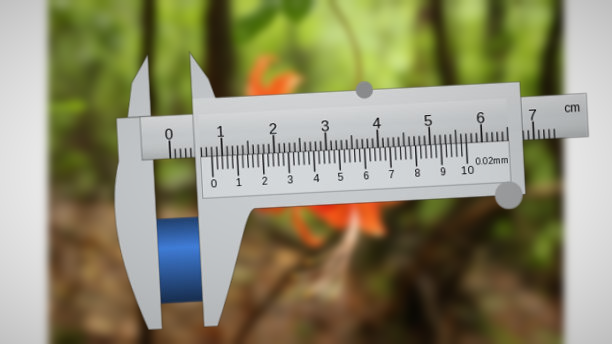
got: 8.0 mm
